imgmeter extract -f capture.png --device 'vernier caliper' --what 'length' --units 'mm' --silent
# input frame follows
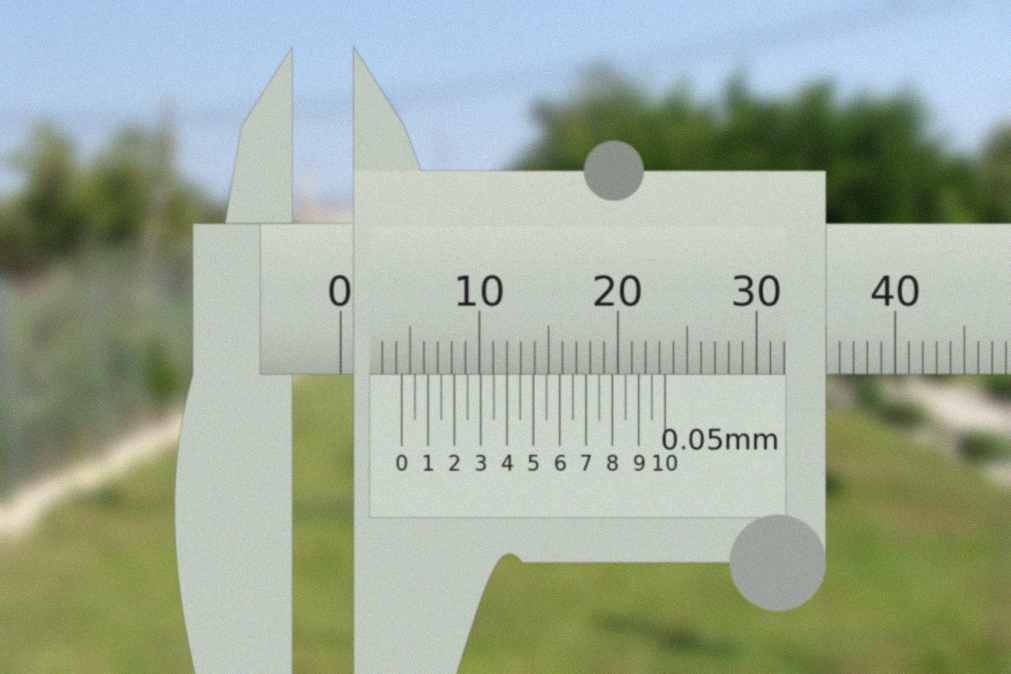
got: 4.4 mm
